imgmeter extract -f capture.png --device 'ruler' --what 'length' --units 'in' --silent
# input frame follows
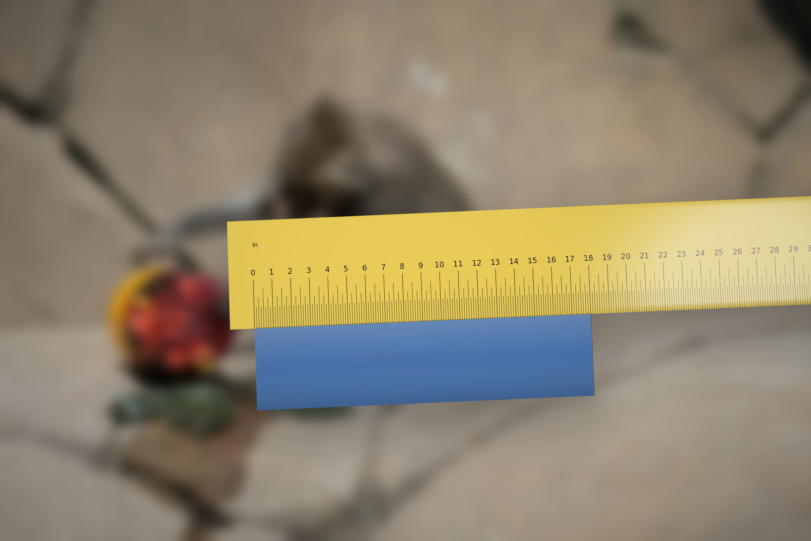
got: 18 in
